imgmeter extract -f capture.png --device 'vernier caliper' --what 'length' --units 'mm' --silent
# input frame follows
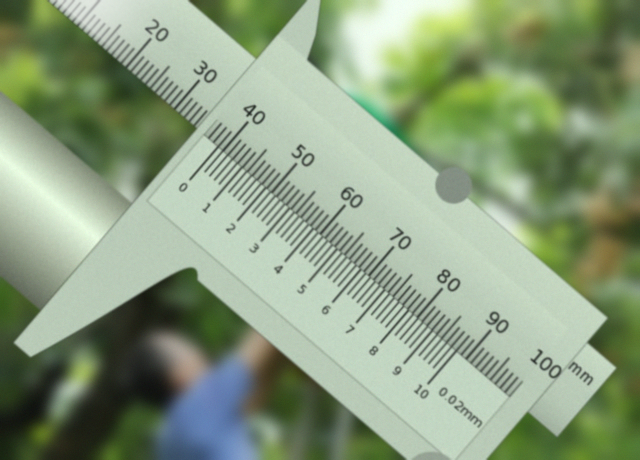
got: 39.0 mm
